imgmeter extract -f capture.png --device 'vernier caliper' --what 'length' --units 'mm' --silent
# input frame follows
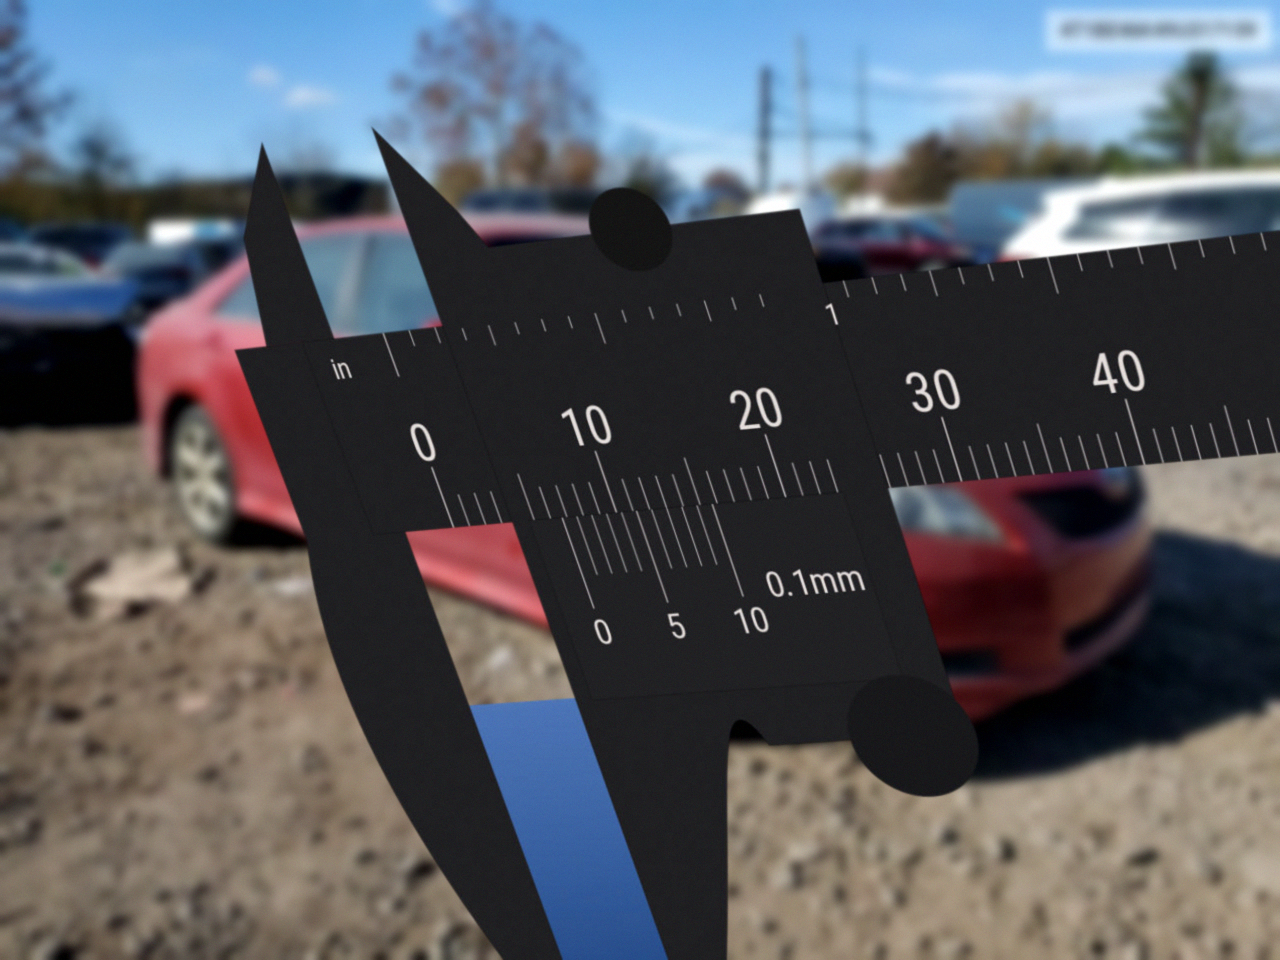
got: 6.7 mm
